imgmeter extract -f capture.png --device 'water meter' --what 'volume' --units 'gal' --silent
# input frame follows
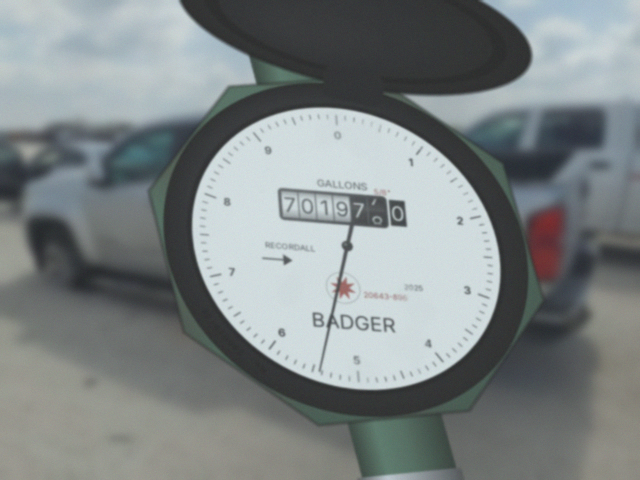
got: 7019775.4 gal
